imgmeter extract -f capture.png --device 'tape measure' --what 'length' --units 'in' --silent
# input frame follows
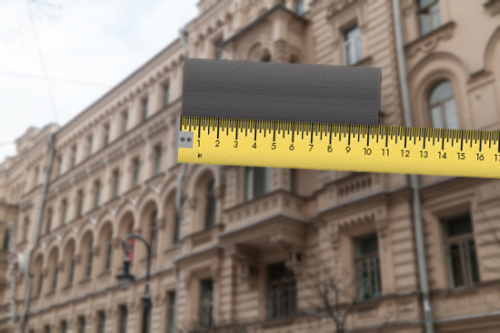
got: 10.5 in
